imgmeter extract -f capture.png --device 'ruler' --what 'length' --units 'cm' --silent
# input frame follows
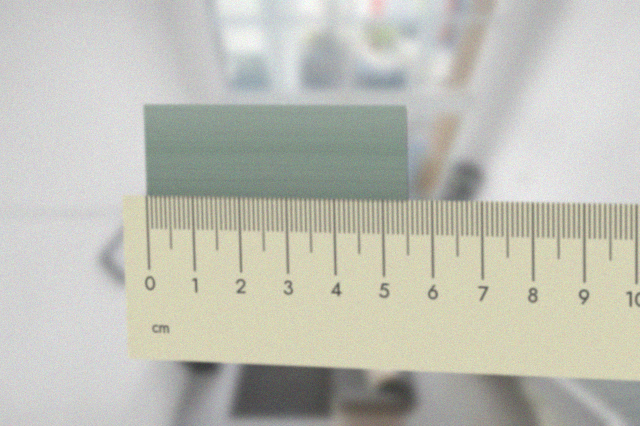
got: 5.5 cm
